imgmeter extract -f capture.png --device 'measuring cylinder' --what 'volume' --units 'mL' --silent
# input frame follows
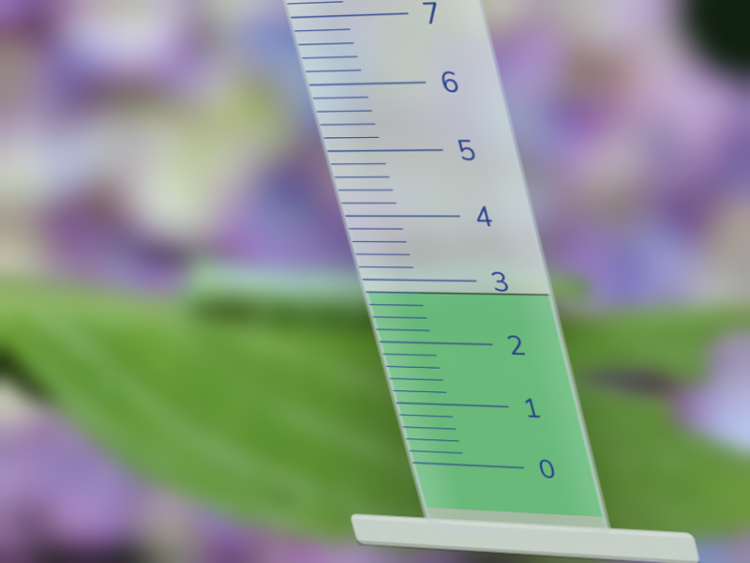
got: 2.8 mL
